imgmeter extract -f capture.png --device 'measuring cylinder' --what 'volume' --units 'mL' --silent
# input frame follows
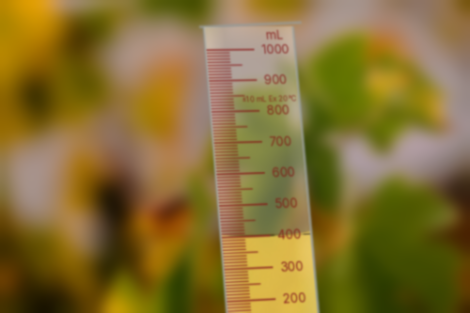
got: 400 mL
